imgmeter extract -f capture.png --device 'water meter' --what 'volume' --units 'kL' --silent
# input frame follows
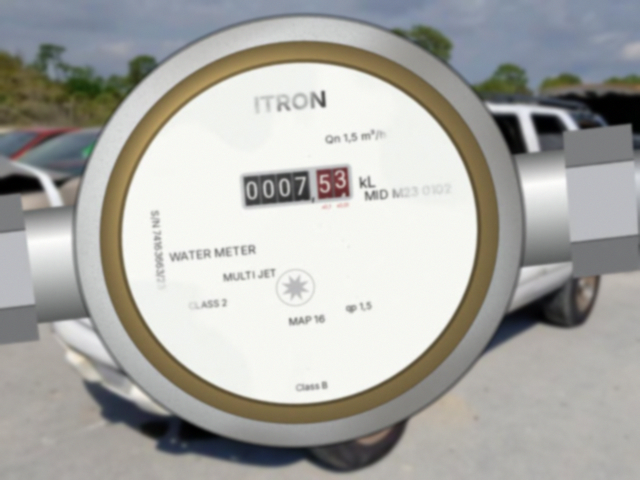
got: 7.53 kL
